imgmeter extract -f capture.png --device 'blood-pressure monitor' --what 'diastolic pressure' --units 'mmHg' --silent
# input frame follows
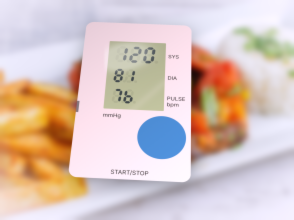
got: 81 mmHg
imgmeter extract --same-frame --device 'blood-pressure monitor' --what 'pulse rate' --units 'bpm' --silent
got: 76 bpm
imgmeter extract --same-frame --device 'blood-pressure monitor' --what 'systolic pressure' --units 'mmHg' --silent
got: 120 mmHg
